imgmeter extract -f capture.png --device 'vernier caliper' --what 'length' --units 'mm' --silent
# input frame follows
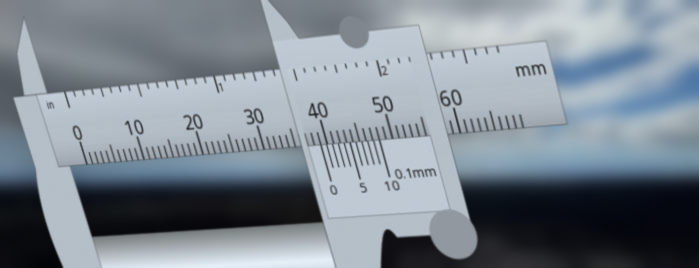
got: 39.0 mm
